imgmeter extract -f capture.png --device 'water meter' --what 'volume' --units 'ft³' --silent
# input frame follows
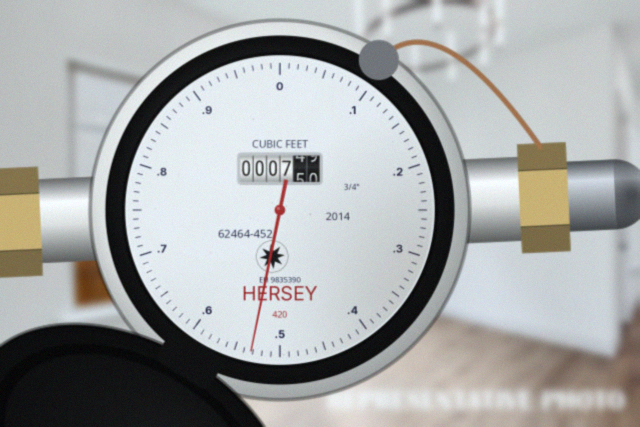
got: 749.53 ft³
